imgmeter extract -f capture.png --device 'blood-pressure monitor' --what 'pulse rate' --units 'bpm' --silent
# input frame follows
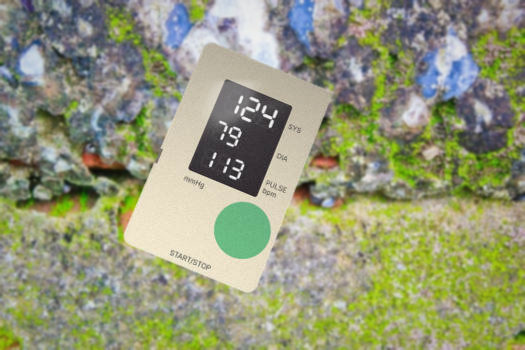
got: 113 bpm
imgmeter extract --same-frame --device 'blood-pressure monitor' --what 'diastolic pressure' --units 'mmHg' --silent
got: 79 mmHg
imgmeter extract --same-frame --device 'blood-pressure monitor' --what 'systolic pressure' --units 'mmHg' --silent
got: 124 mmHg
